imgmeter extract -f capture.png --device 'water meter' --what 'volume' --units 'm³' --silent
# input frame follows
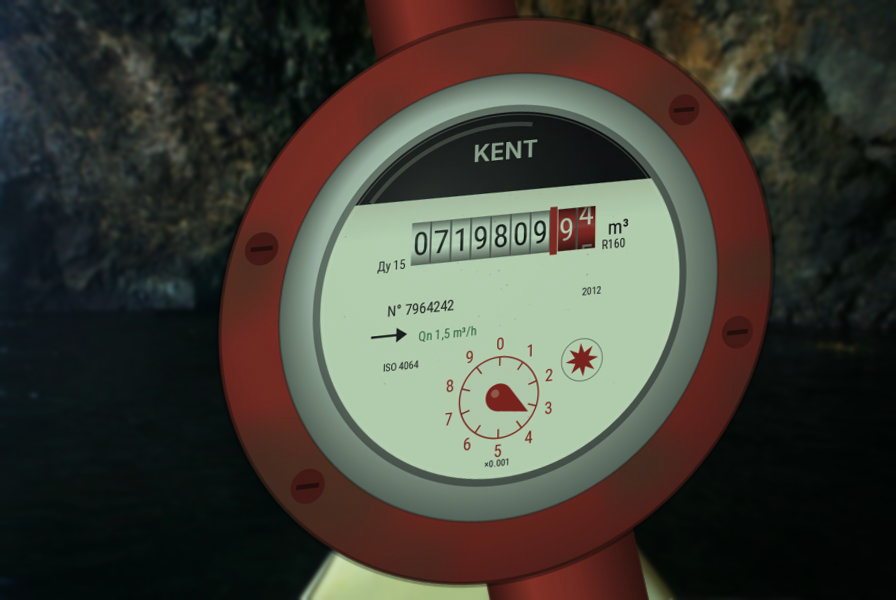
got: 719809.943 m³
